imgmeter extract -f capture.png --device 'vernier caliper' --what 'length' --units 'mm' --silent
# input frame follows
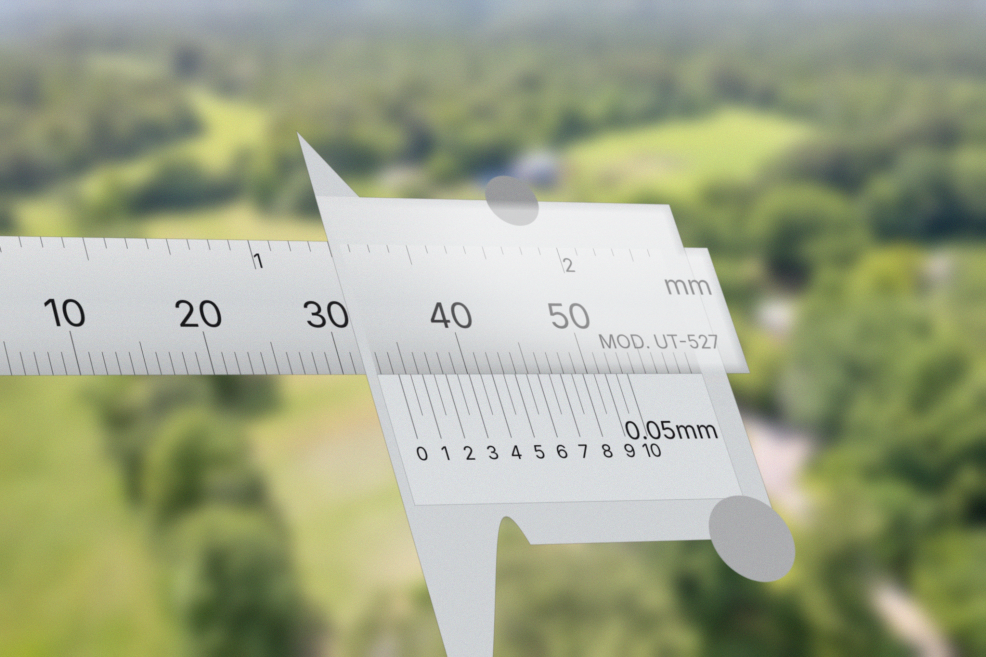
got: 34.4 mm
